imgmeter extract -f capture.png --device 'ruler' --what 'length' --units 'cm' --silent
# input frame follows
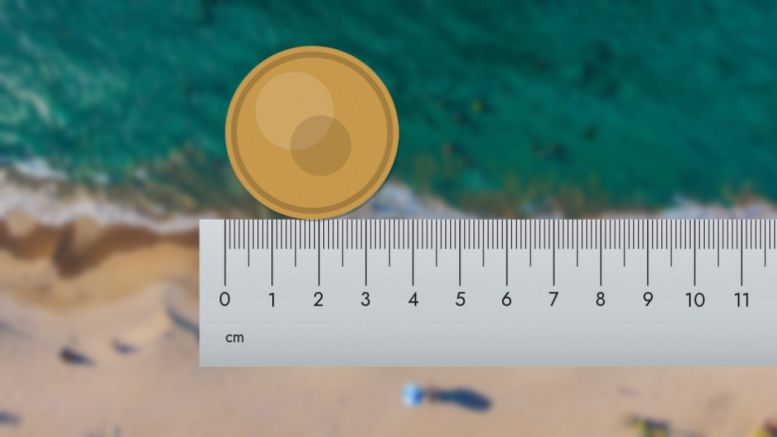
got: 3.7 cm
